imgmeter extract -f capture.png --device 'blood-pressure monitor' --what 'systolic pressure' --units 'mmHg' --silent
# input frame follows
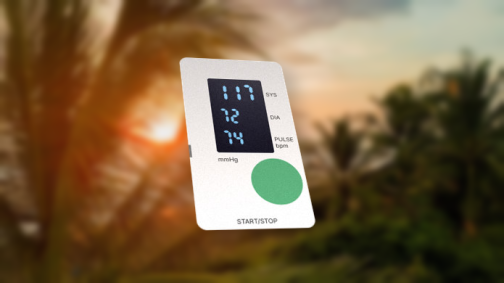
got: 117 mmHg
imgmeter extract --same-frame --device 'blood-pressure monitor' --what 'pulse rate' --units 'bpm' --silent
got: 74 bpm
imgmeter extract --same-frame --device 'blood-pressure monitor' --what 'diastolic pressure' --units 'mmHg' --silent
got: 72 mmHg
